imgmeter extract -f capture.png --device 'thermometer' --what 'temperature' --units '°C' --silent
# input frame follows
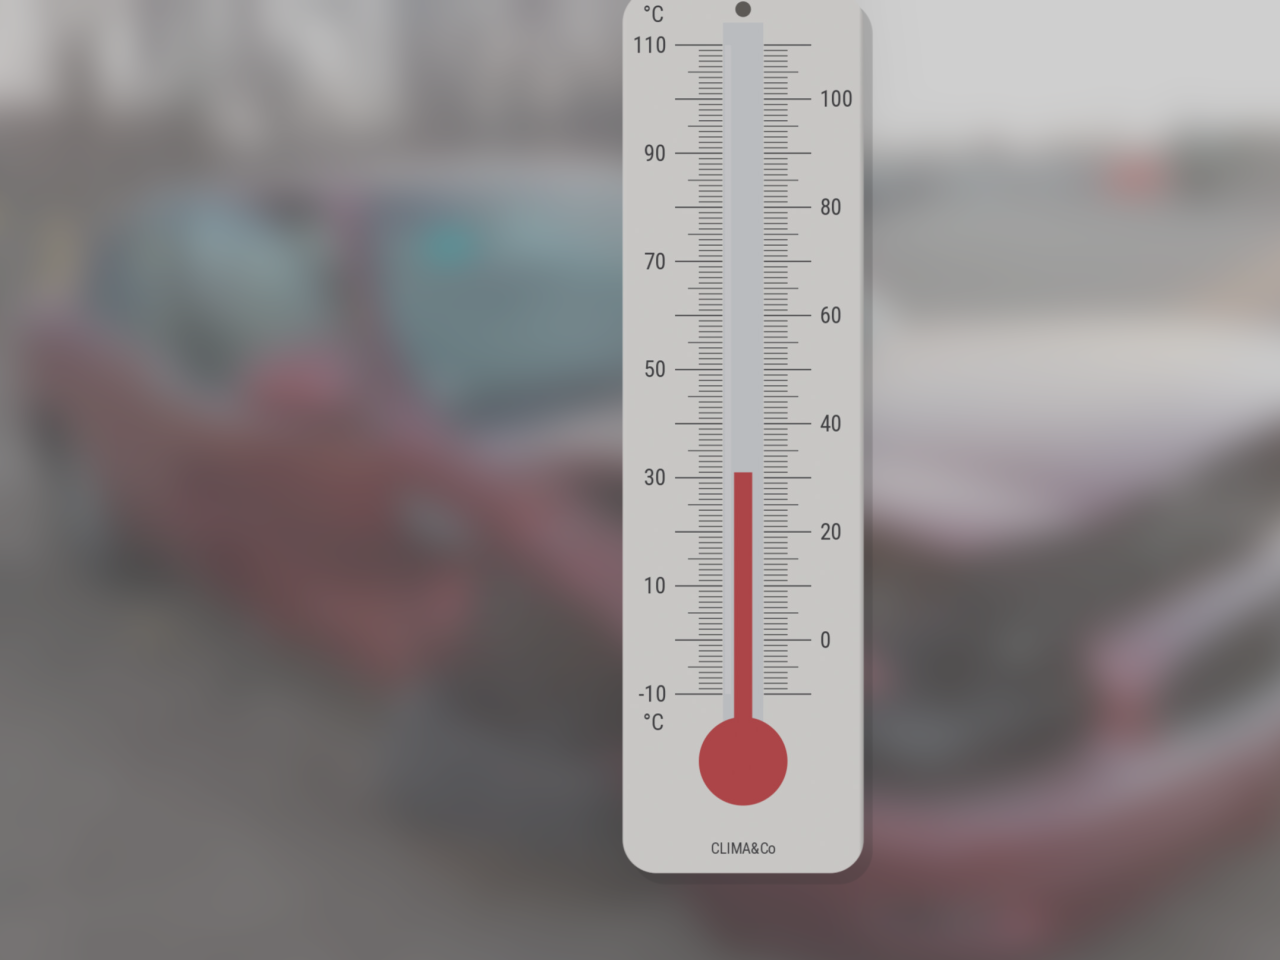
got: 31 °C
